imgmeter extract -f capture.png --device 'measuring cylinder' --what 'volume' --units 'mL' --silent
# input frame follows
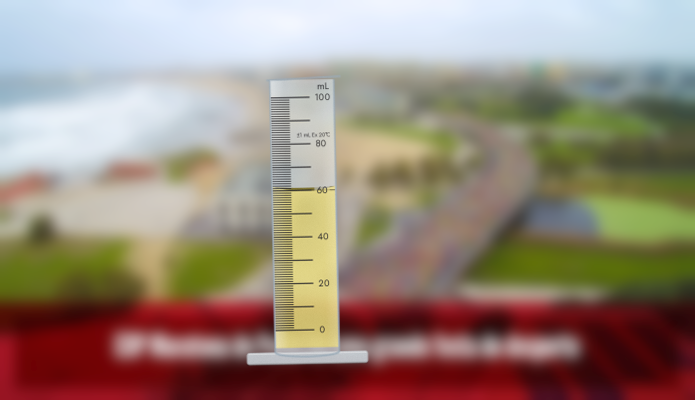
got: 60 mL
